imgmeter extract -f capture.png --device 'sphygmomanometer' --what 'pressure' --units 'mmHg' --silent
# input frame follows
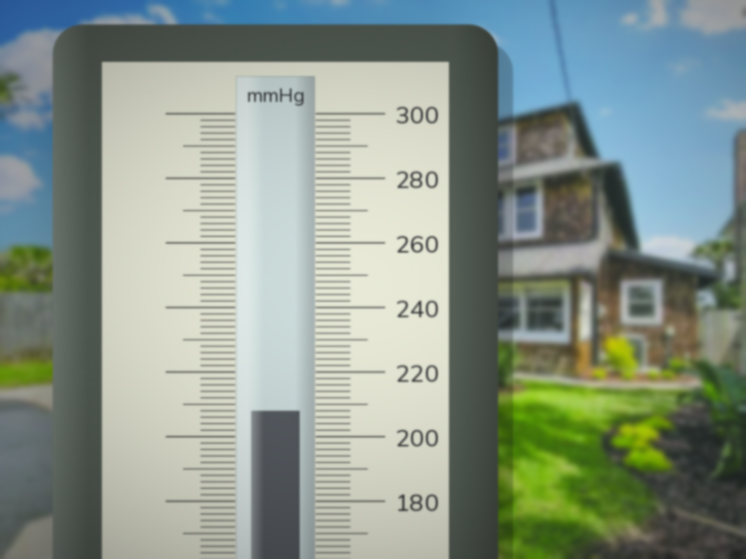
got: 208 mmHg
